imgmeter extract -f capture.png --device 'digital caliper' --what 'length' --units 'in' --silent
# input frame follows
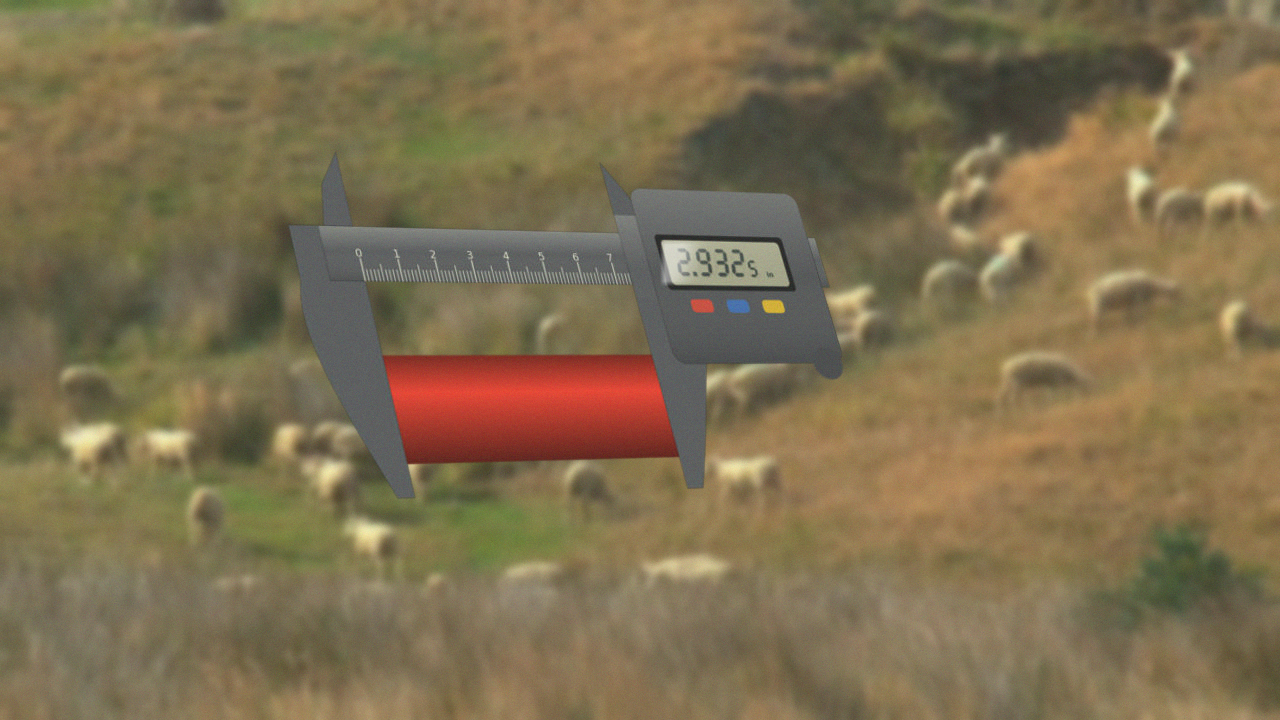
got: 2.9325 in
